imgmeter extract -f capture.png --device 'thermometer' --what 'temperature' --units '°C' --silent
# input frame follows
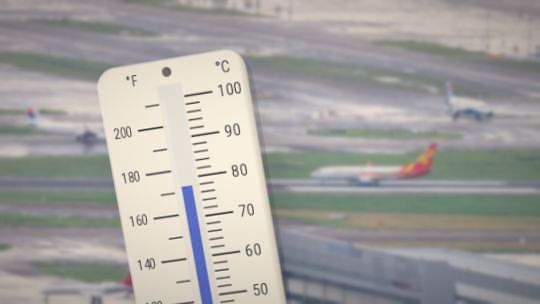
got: 78 °C
